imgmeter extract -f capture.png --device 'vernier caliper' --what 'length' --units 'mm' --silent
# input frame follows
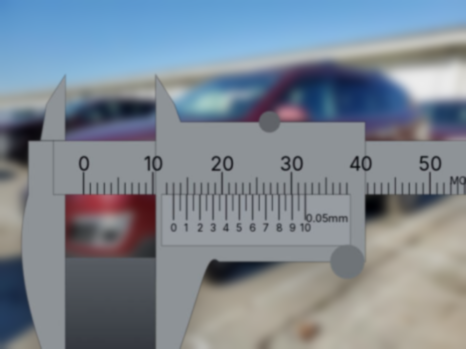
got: 13.0 mm
